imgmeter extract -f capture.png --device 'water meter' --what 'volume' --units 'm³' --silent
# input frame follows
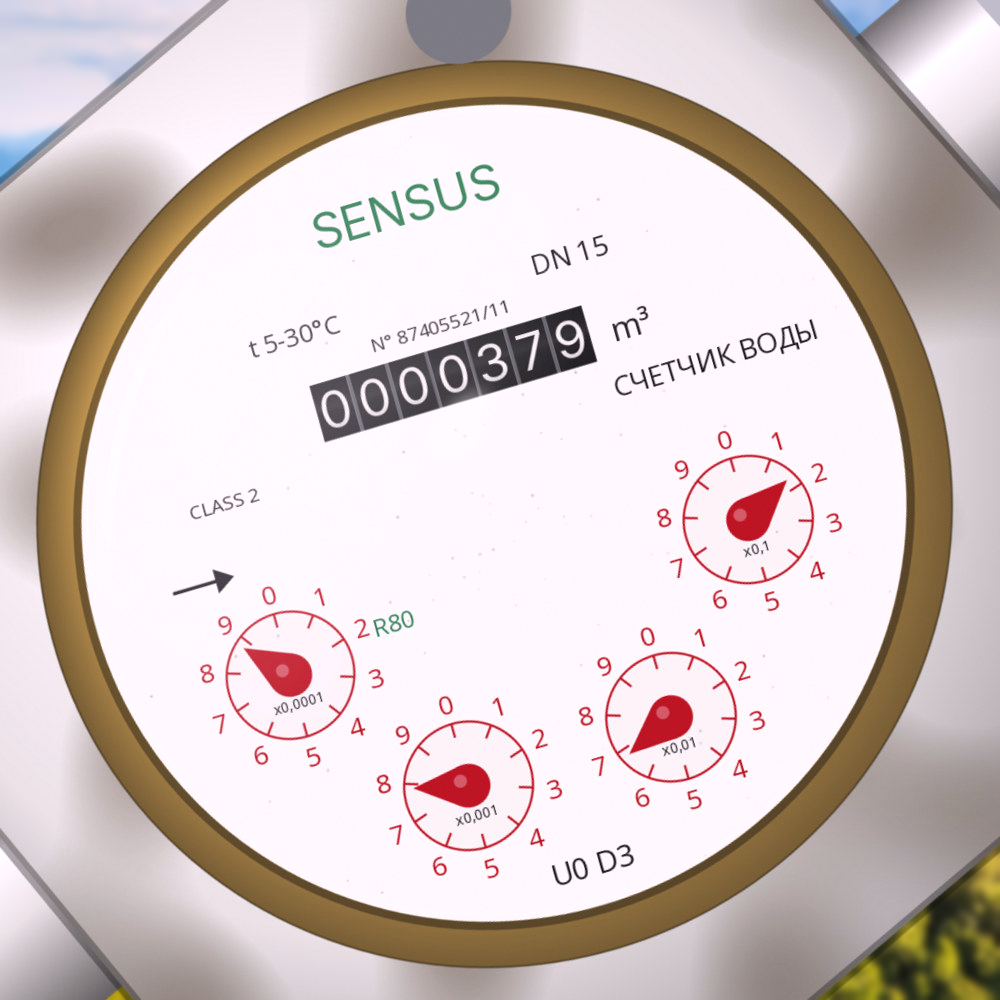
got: 379.1678 m³
